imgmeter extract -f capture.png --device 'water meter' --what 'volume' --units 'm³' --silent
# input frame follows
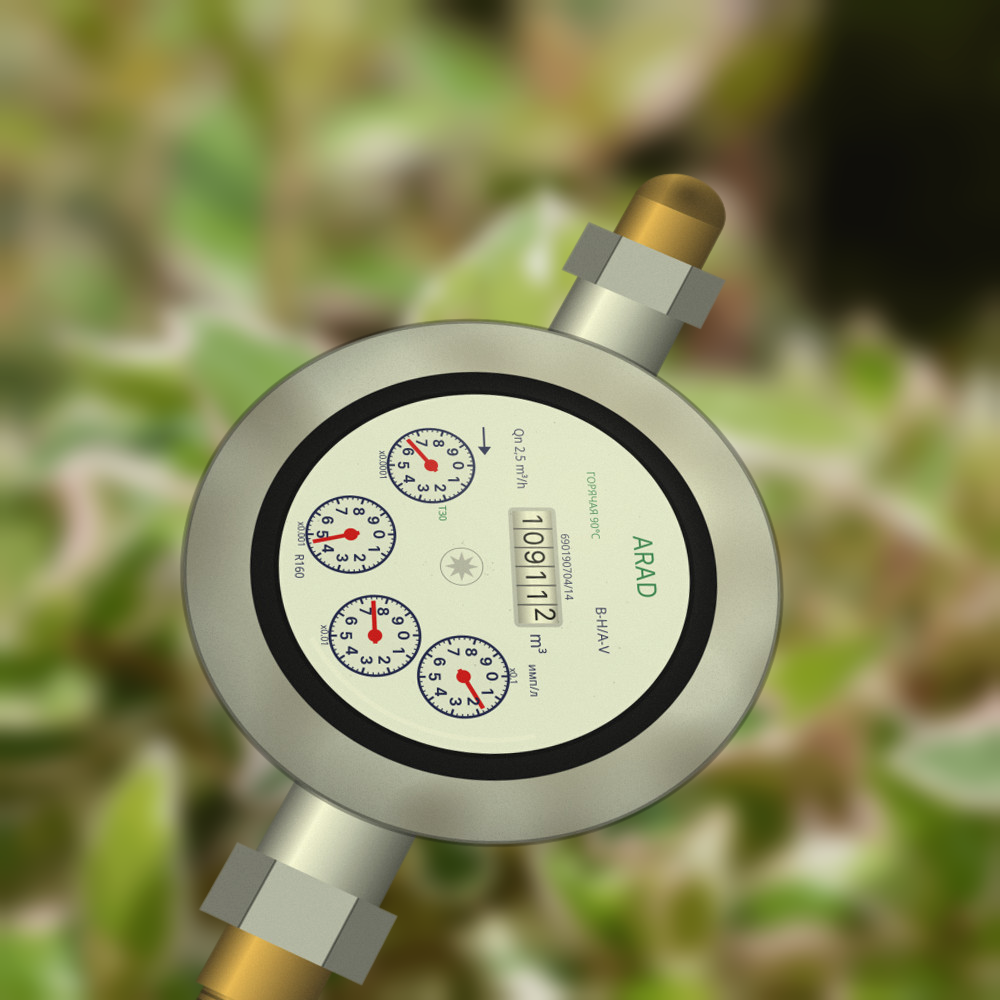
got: 109112.1746 m³
